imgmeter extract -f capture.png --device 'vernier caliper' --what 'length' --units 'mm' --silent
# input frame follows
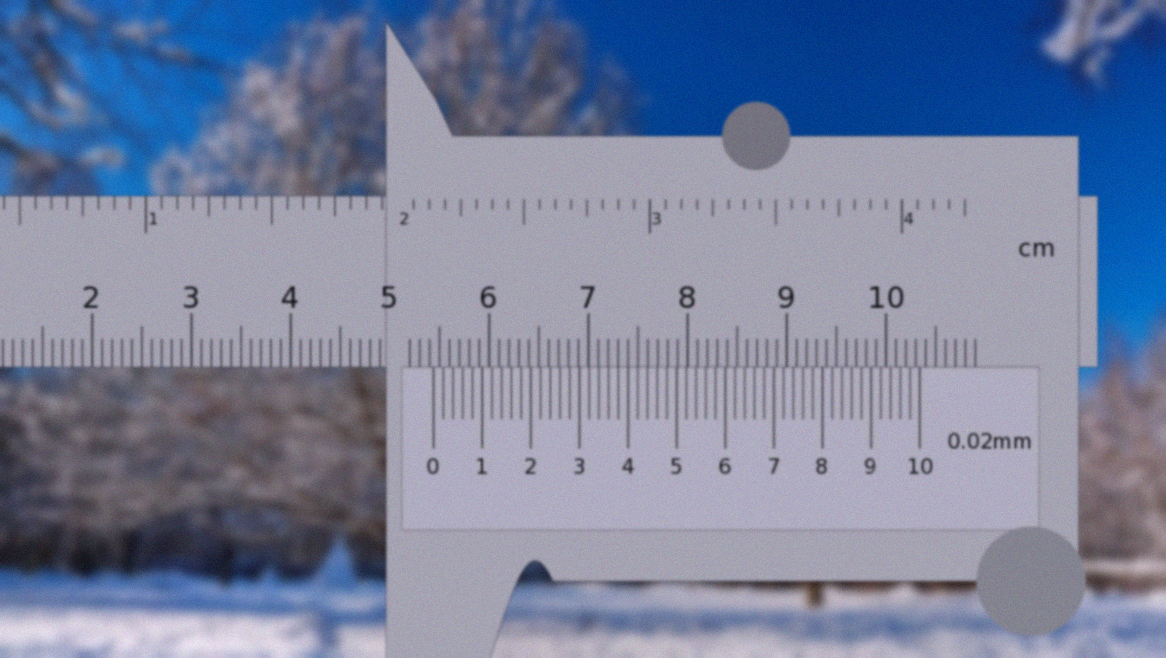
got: 54.4 mm
